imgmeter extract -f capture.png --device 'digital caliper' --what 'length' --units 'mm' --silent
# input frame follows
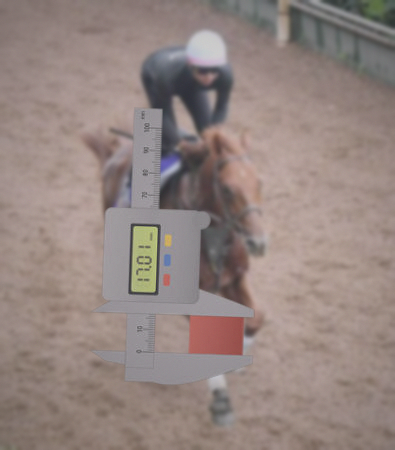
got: 17.01 mm
